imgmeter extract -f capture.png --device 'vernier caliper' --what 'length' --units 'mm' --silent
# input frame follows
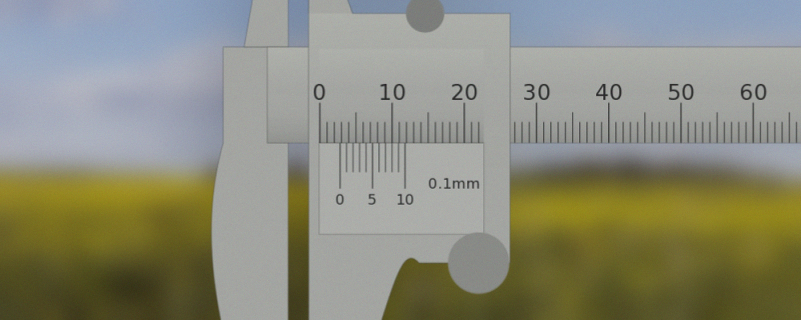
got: 2.8 mm
